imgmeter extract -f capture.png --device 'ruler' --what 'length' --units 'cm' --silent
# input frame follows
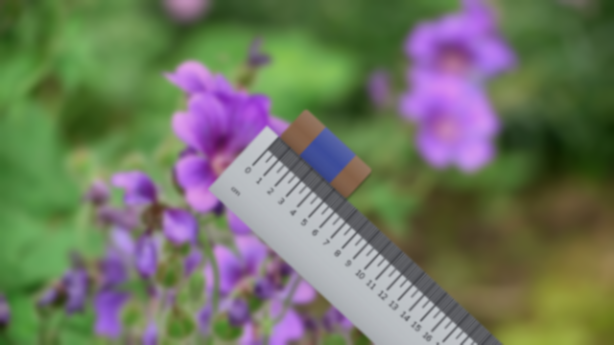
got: 6 cm
